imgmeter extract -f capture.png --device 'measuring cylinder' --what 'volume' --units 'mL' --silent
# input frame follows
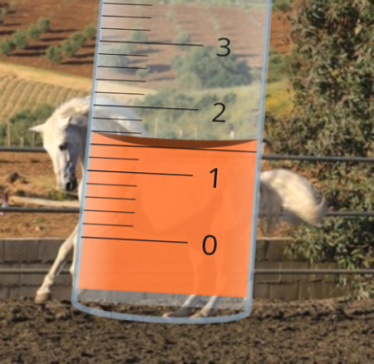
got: 1.4 mL
